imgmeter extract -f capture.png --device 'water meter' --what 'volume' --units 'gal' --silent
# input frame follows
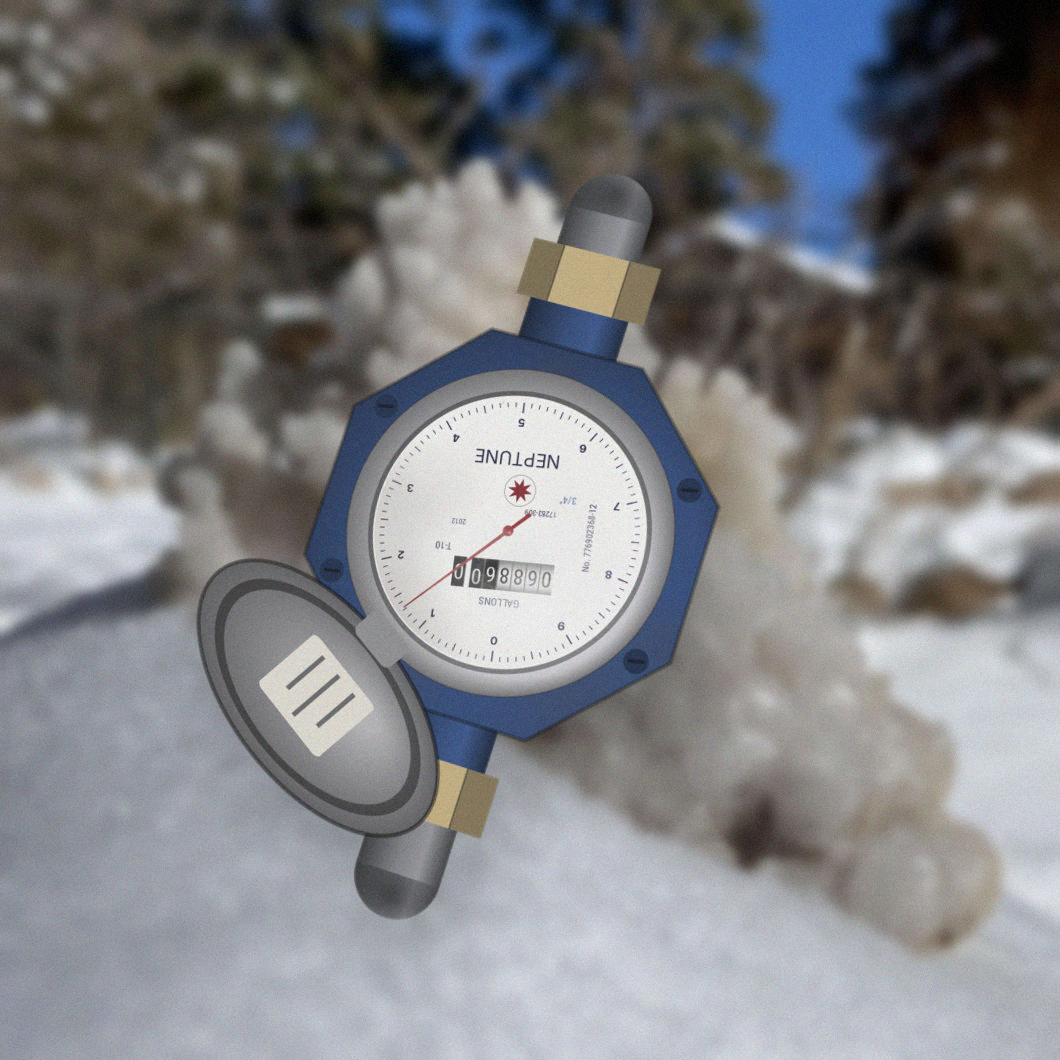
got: 688601.3 gal
